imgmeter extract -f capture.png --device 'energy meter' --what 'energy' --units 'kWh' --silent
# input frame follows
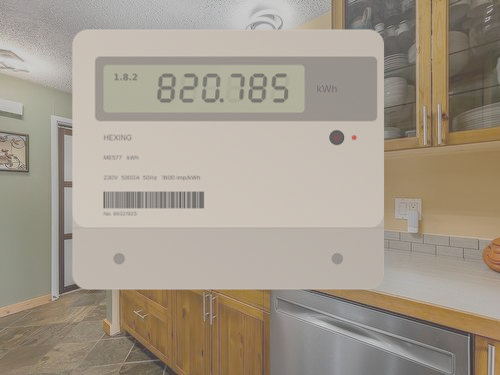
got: 820.785 kWh
